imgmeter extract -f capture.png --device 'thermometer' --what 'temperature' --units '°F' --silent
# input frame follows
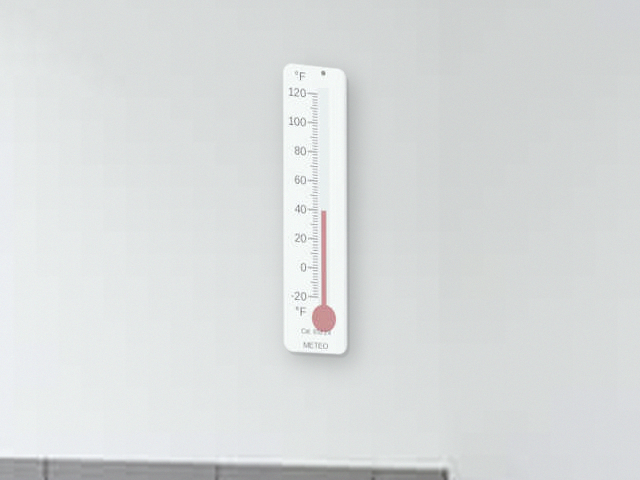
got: 40 °F
